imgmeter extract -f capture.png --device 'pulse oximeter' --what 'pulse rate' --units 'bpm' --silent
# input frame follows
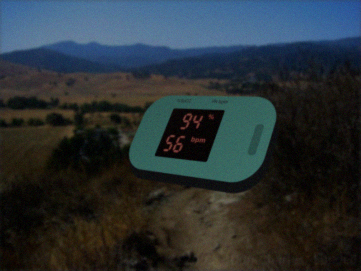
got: 56 bpm
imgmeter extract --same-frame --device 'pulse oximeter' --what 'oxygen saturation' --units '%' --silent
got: 94 %
